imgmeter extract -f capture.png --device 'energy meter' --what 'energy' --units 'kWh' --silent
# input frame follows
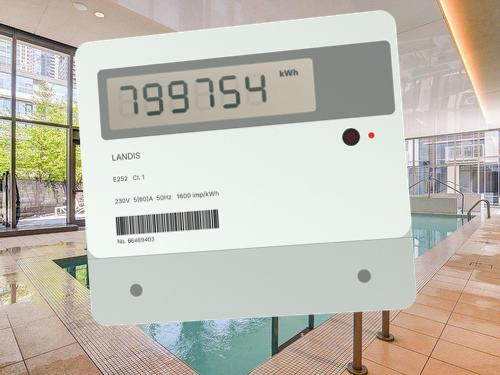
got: 799754 kWh
